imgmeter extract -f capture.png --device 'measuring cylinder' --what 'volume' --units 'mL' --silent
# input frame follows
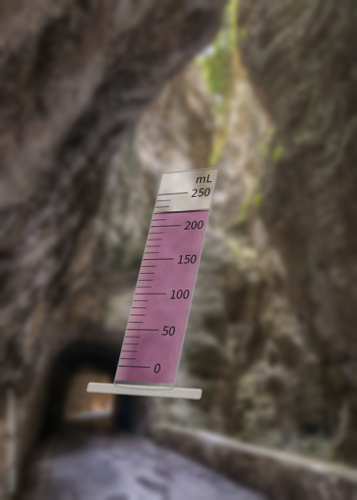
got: 220 mL
